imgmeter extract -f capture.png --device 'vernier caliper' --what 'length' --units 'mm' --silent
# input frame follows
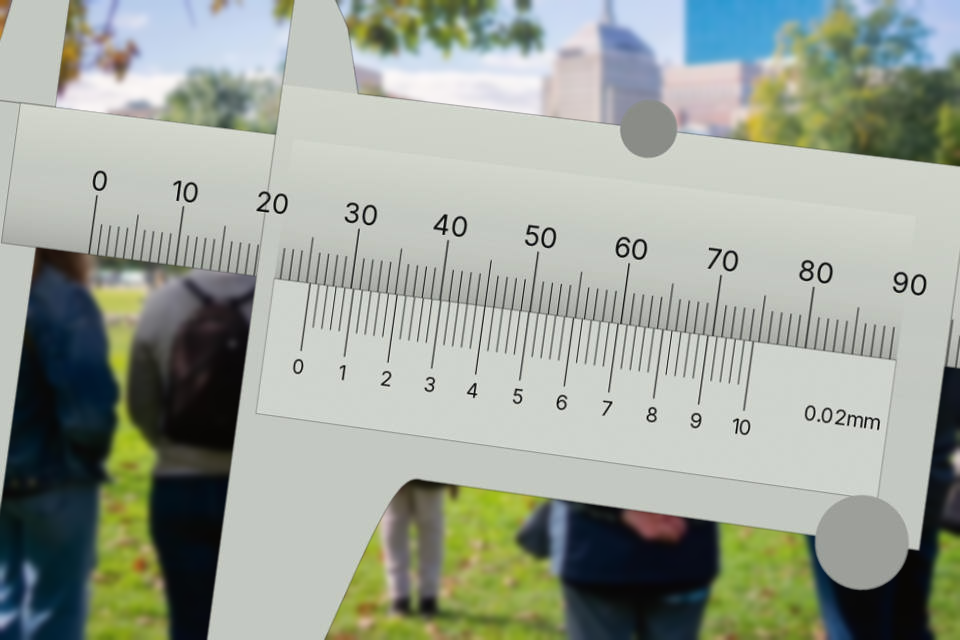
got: 25.4 mm
